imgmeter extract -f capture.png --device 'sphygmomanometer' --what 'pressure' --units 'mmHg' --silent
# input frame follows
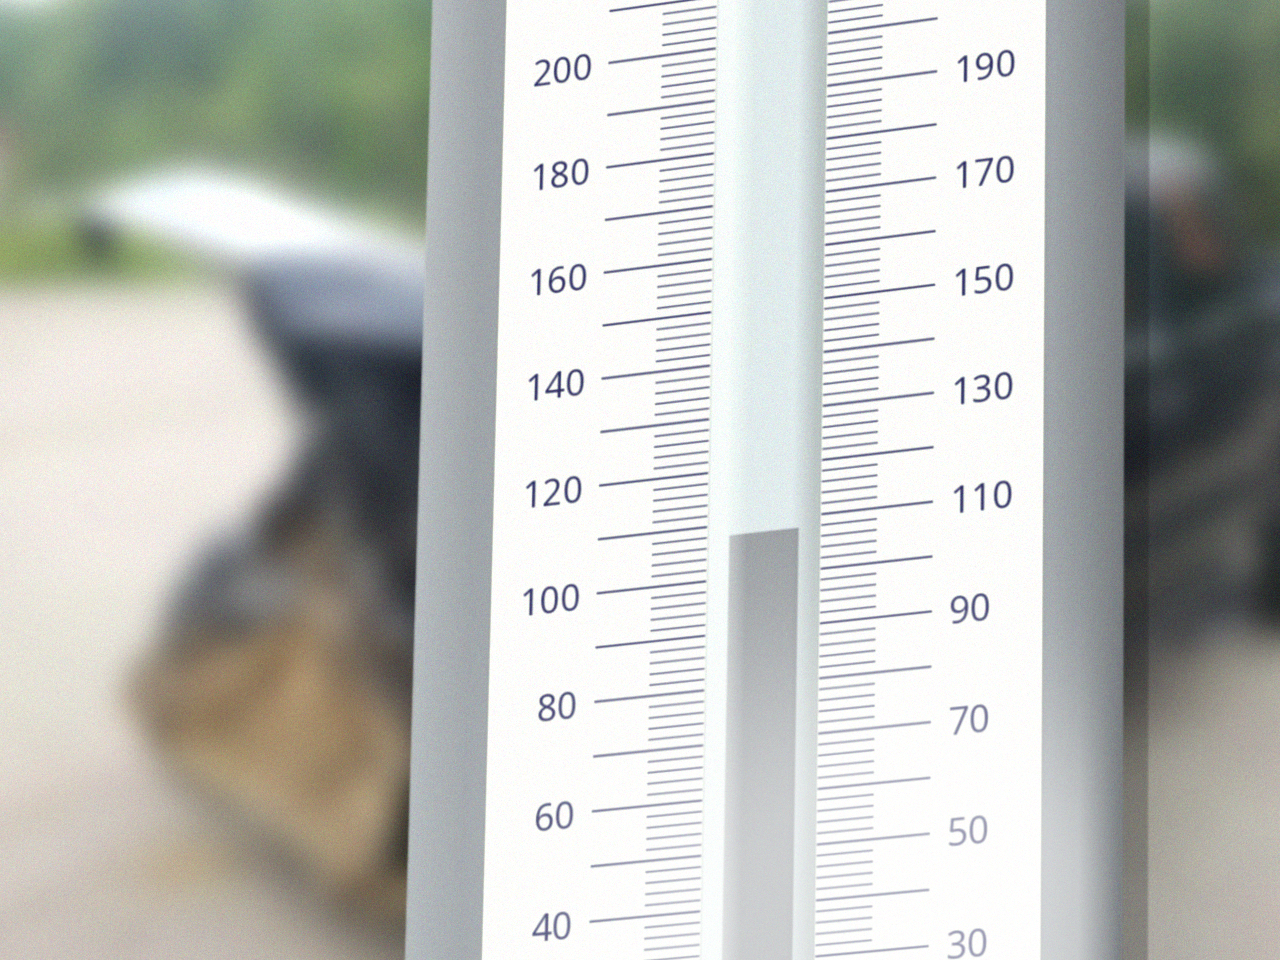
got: 108 mmHg
